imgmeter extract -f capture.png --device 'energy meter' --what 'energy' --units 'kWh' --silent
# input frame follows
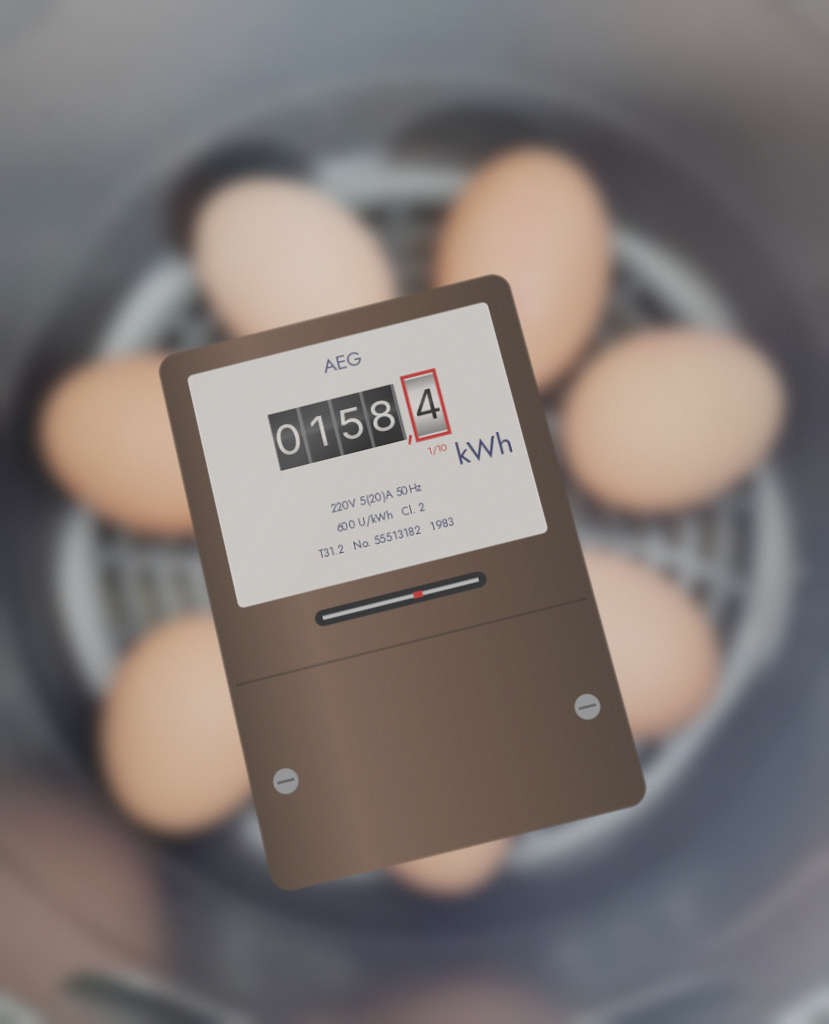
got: 158.4 kWh
